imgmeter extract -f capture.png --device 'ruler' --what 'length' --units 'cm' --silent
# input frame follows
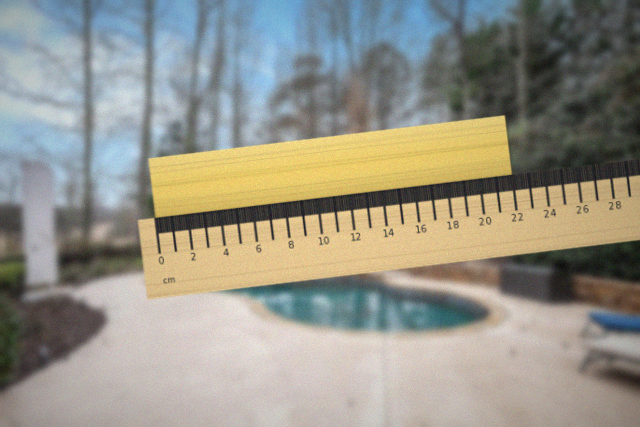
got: 22 cm
